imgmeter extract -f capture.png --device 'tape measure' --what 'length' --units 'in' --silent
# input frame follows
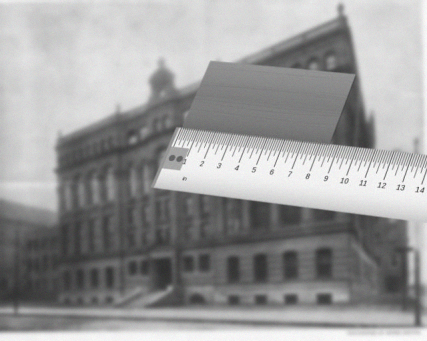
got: 8.5 in
